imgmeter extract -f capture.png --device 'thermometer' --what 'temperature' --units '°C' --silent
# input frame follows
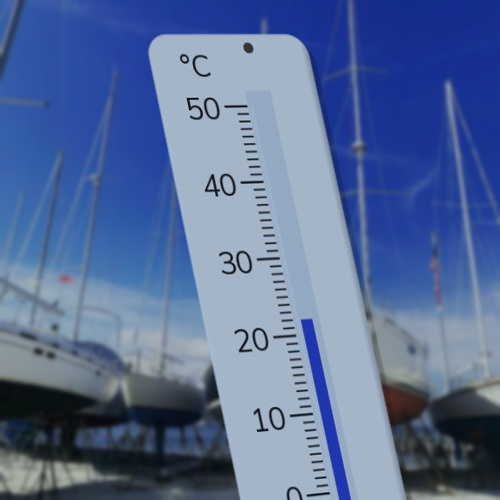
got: 22 °C
